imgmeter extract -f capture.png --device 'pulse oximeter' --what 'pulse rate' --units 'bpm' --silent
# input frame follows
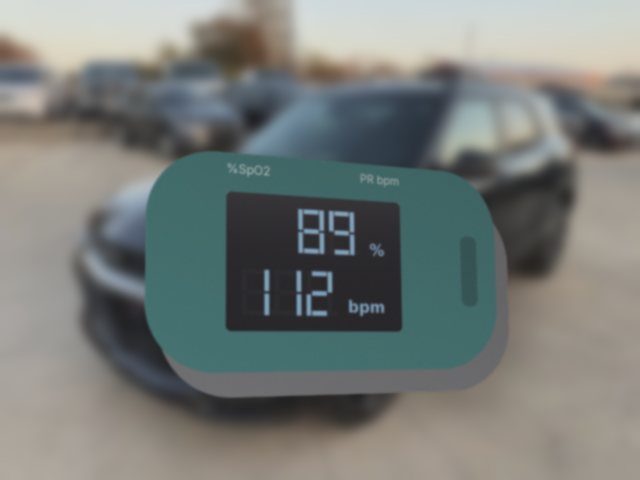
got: 112 bpm
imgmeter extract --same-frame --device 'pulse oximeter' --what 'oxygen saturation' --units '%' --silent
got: 89 %
